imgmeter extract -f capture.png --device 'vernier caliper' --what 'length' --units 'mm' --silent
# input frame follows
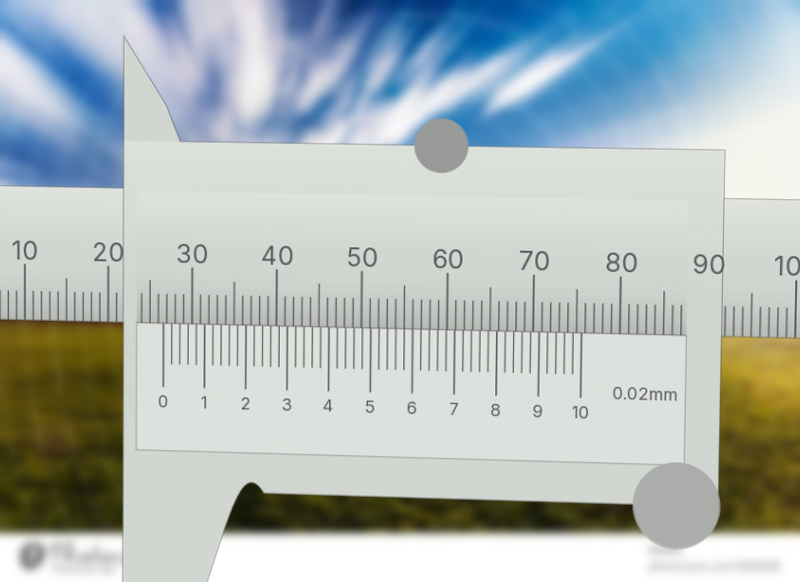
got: 26.6 mm
